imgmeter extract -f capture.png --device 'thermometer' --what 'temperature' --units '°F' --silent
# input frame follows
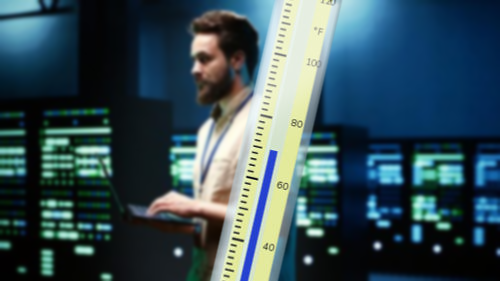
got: 70 °F
